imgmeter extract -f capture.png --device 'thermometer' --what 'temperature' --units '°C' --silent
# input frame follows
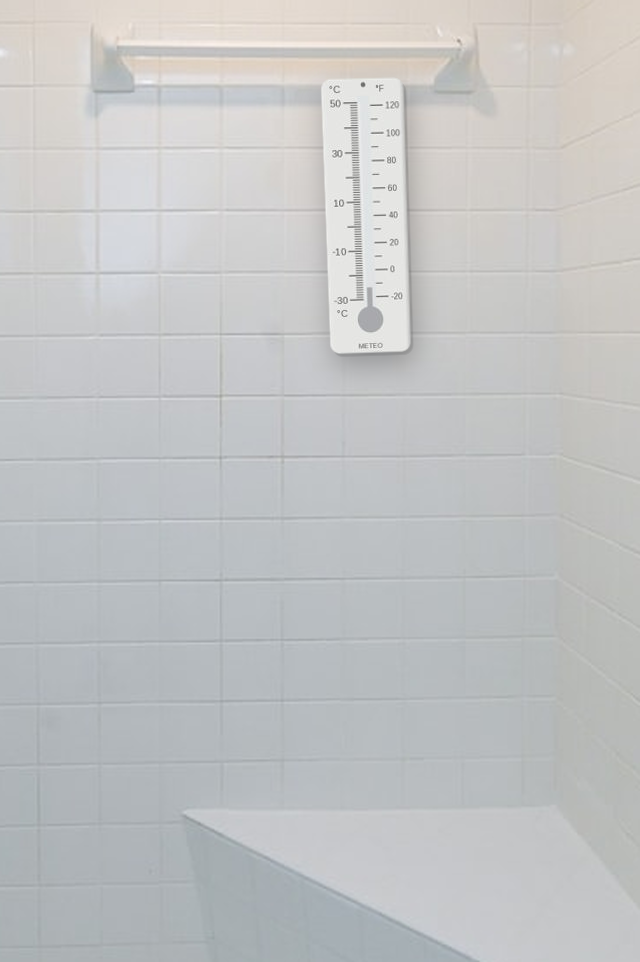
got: -25 °C
